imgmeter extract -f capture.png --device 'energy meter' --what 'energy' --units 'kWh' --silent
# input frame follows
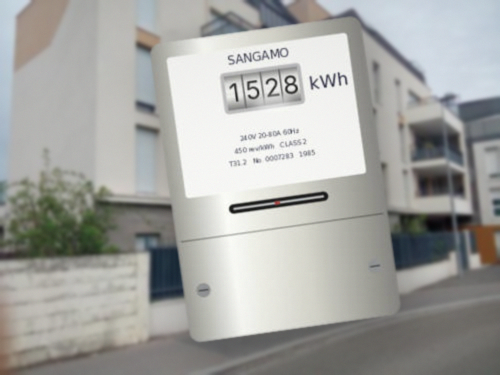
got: 1528 kWh
